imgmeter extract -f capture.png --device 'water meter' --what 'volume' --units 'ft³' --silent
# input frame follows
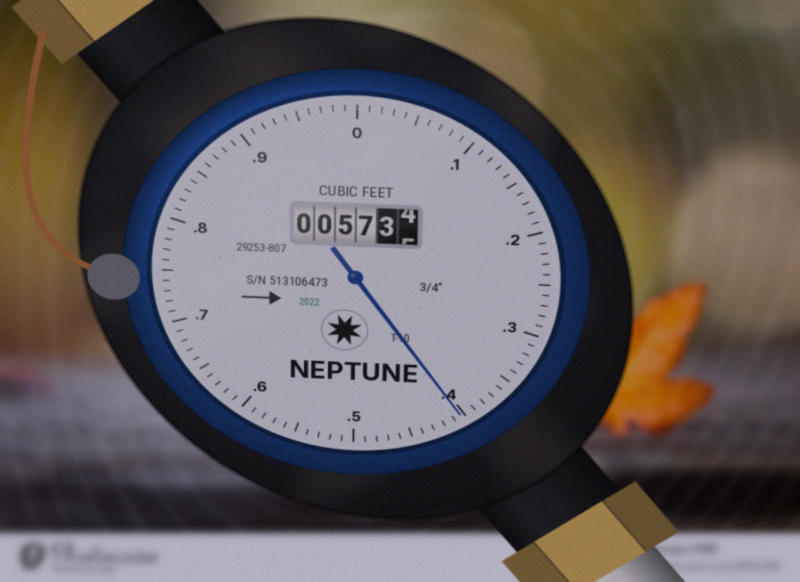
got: 5734.40 ft³
